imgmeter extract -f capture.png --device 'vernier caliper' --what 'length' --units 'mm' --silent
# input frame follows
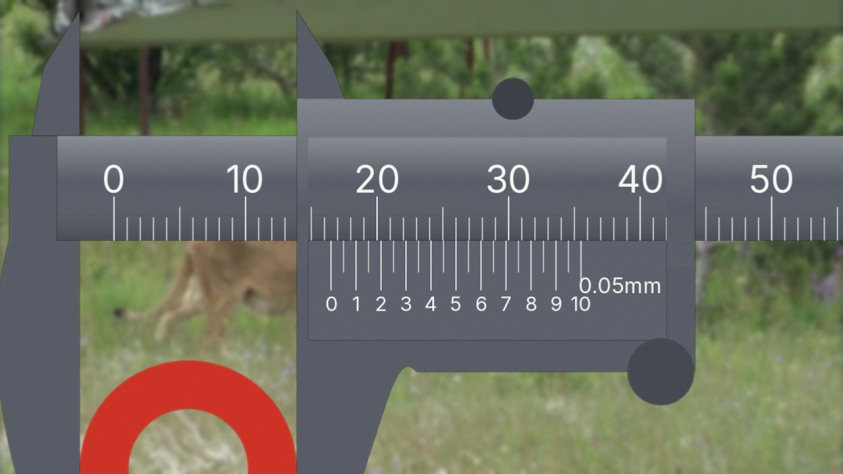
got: 16.5 mm
